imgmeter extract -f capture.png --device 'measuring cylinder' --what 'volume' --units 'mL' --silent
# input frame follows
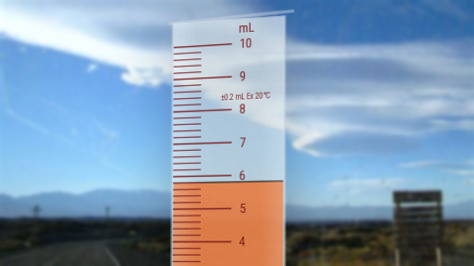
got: 5.8 mL
